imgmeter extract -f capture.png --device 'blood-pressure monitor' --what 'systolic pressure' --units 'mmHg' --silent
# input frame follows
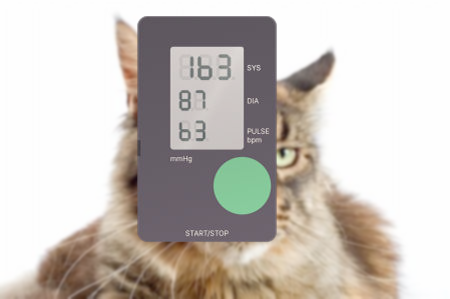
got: 163 mmHg
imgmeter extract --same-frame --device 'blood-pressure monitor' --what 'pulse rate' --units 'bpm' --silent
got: 63 bpm
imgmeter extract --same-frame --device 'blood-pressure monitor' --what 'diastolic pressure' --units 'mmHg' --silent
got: 87 mmHg
